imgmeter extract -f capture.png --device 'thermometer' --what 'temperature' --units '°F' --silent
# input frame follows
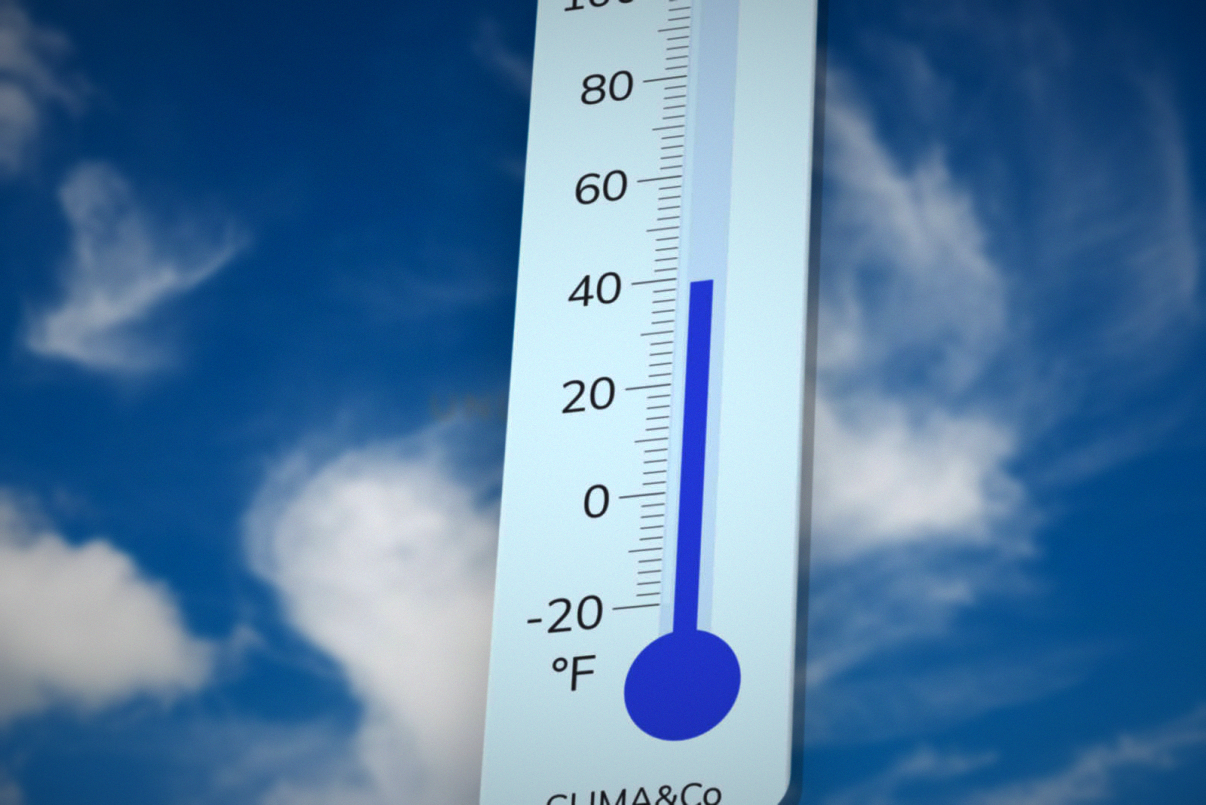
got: 39 °F
